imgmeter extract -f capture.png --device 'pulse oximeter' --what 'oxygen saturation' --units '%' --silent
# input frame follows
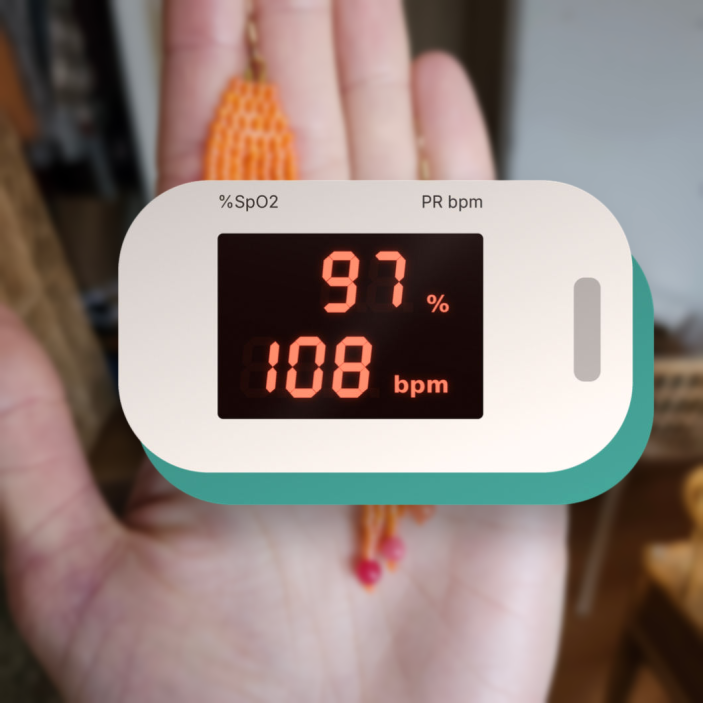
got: 97 %
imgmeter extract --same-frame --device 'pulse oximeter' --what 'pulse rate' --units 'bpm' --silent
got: 108 bpm
